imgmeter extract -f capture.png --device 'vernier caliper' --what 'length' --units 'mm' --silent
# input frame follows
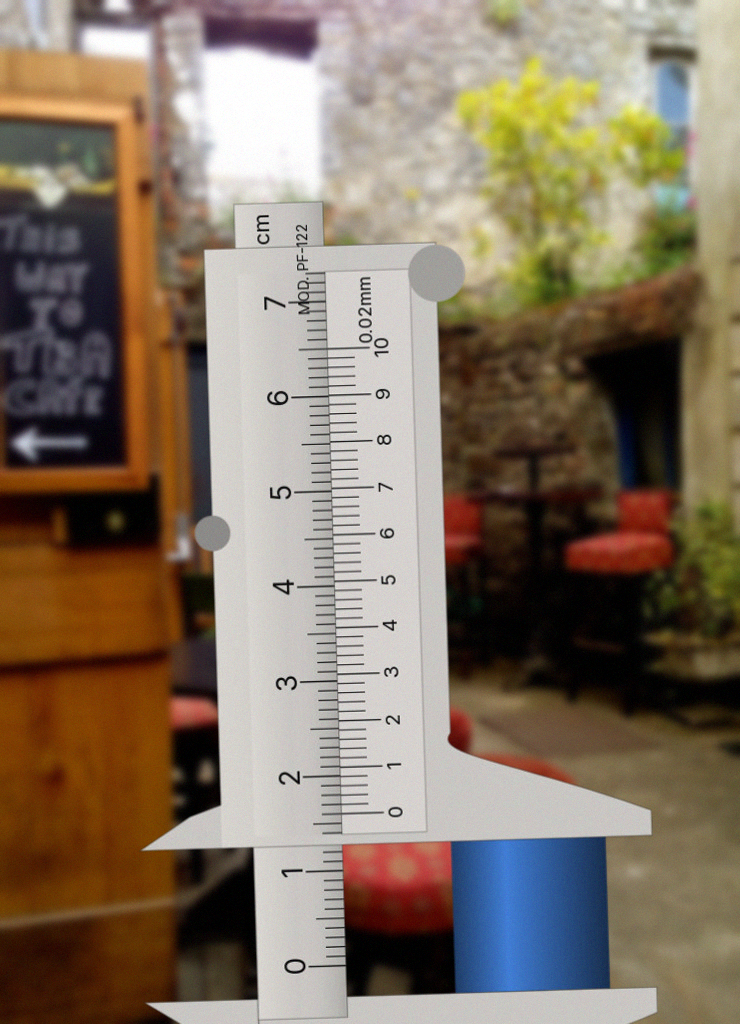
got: 16.0 mm
